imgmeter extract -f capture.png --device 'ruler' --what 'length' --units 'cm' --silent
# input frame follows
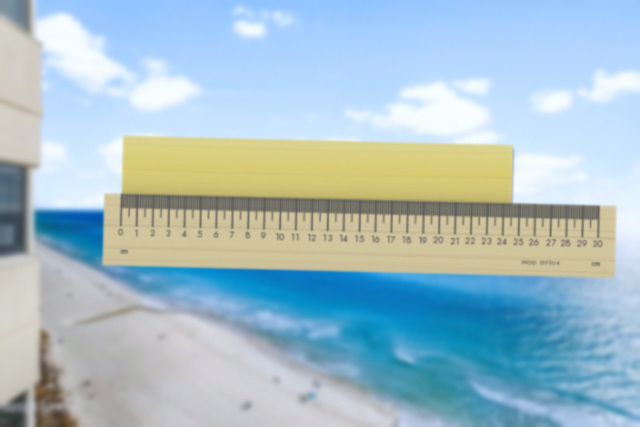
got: 24.5 cm
